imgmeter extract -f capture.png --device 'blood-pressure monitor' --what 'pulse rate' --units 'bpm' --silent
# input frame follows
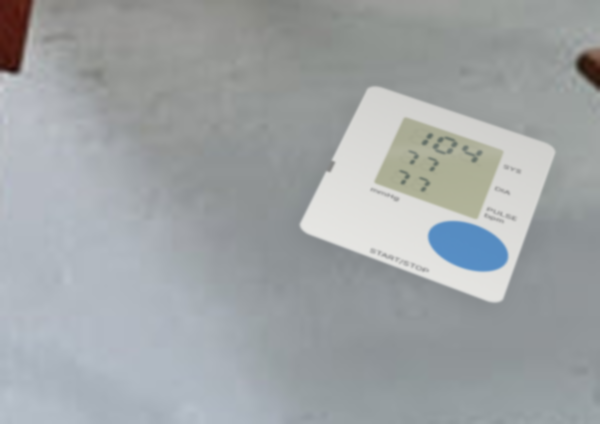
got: 77 bpm
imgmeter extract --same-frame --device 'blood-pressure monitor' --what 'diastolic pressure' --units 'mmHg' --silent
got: 77 mmHg
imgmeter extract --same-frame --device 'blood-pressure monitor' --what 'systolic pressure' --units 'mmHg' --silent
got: 104 mmHg
